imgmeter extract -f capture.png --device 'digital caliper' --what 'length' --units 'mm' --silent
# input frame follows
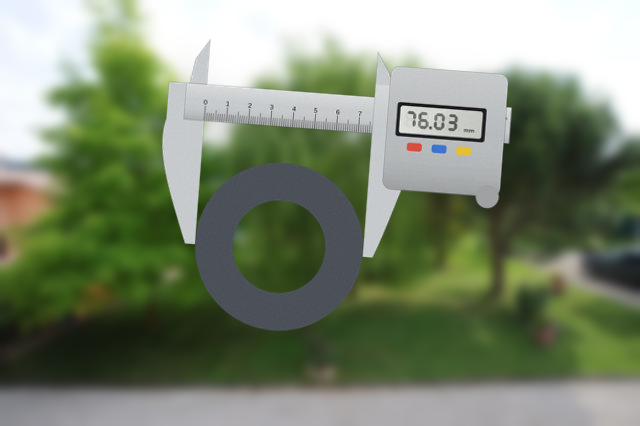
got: 76.03 mm
